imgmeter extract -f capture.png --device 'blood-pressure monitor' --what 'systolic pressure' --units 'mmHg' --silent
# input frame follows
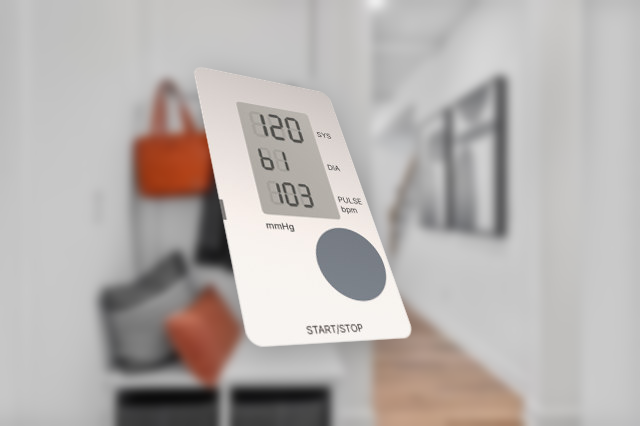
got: 120 mmHg
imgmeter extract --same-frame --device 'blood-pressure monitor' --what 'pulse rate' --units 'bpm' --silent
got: 103 bpm
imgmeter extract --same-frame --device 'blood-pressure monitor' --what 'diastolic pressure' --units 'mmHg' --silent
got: 61 mmHg
